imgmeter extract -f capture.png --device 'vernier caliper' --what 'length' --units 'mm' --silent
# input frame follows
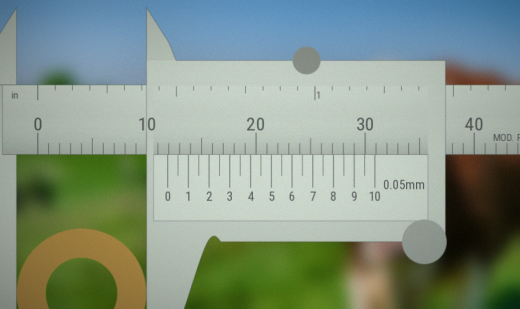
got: 11.9 mm
